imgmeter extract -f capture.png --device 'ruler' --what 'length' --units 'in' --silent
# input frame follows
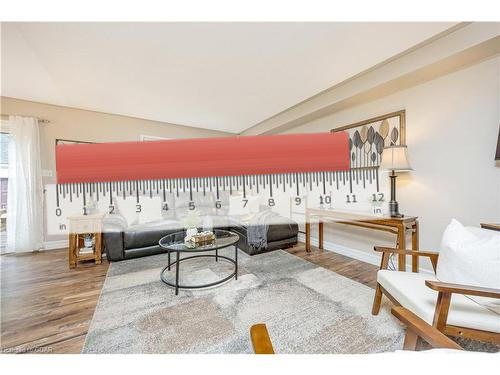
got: 11 in
